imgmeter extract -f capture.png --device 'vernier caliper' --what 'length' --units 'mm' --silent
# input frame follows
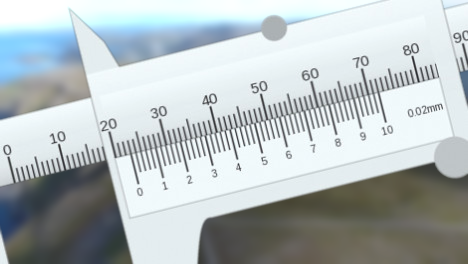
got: 23.0 mm
